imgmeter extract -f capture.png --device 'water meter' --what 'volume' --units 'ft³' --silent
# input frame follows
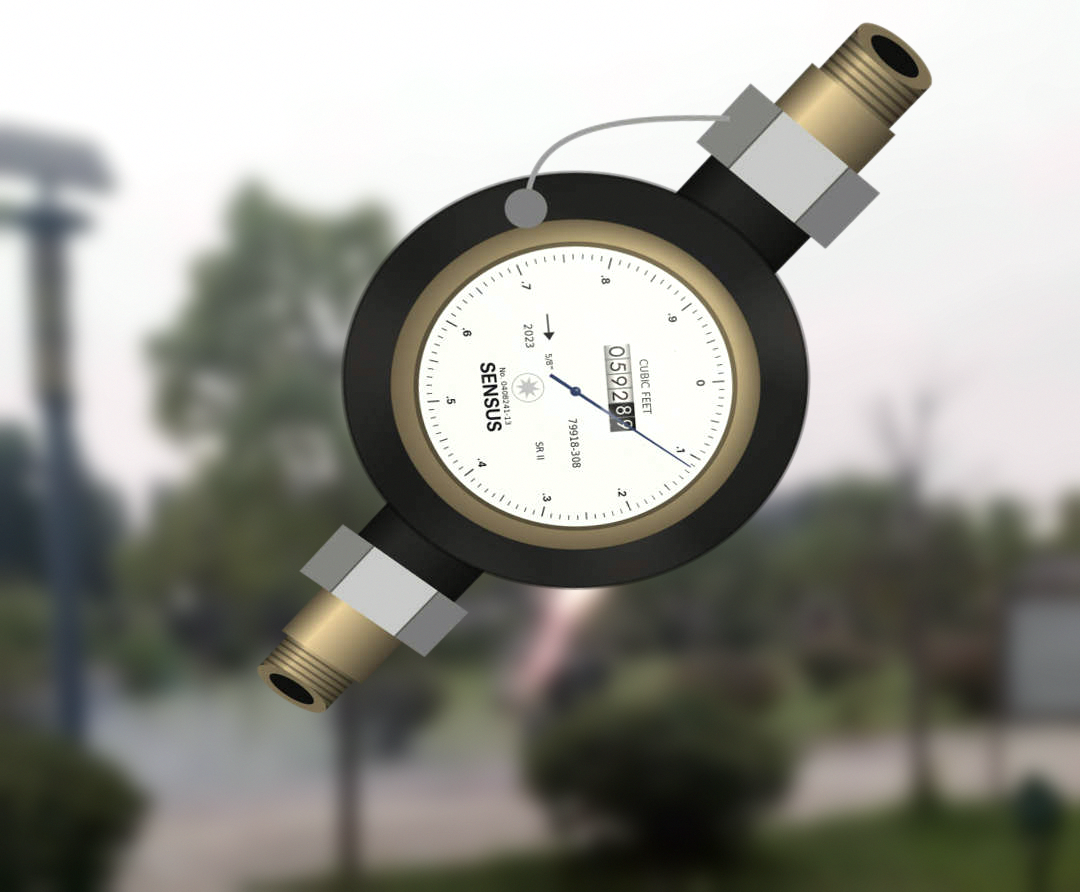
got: 59289.11 ft³
